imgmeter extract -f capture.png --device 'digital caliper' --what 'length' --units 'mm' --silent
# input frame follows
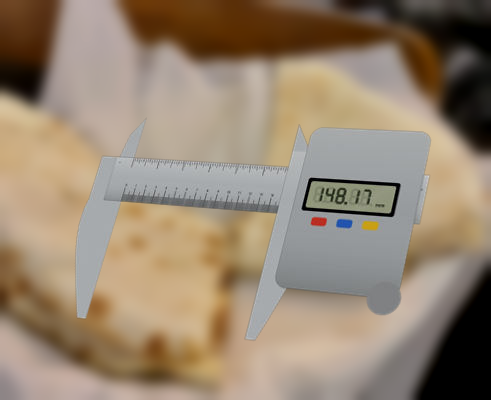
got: 148.17 mm
